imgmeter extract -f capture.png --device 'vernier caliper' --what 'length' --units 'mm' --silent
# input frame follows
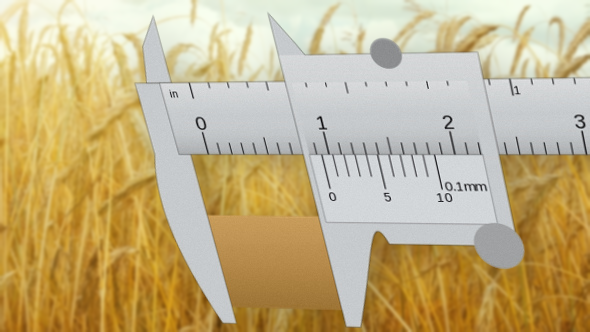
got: 9.4 mm
